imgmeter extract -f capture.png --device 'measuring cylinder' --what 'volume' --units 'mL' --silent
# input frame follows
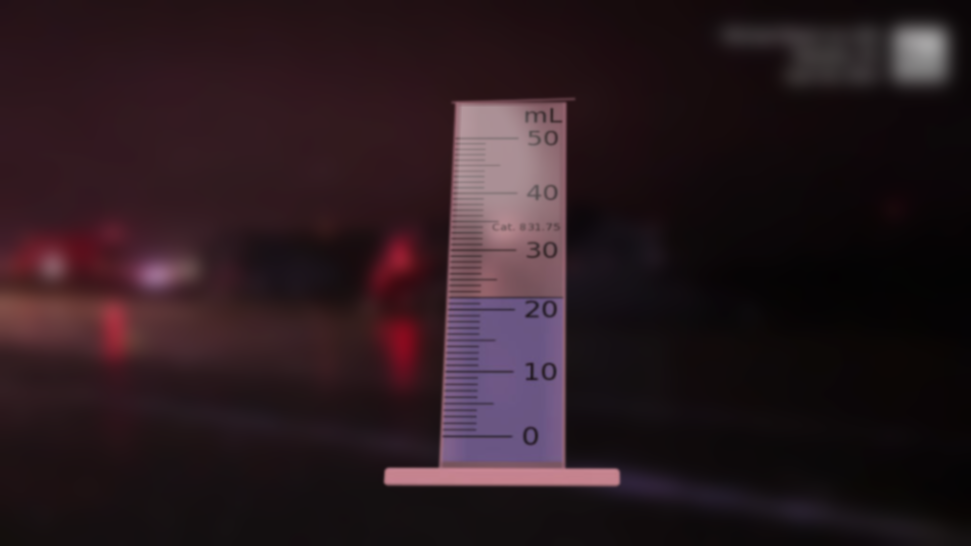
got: 22 mL
